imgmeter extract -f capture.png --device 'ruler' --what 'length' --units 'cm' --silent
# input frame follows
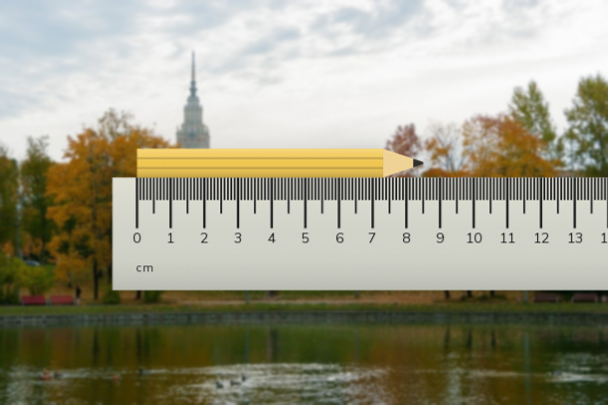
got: 8.5 cm
